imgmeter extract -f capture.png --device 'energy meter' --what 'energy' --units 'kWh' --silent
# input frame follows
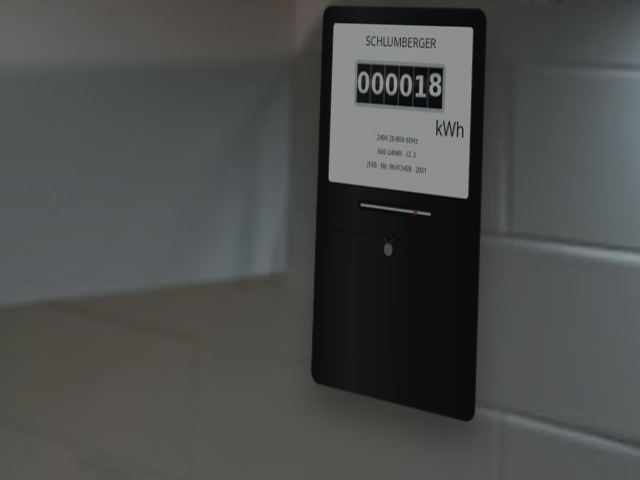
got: 18 kWh
